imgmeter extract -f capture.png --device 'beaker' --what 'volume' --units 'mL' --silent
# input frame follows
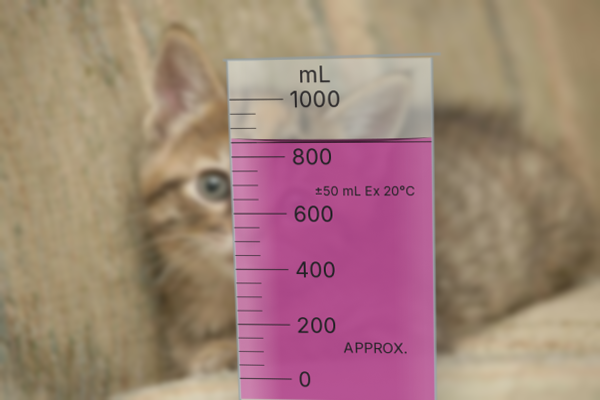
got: 850 mL
